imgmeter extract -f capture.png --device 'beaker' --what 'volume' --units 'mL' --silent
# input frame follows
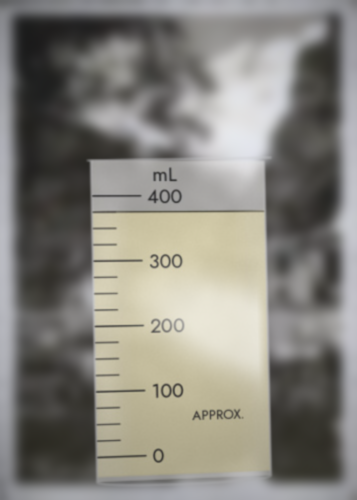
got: 375 mL
